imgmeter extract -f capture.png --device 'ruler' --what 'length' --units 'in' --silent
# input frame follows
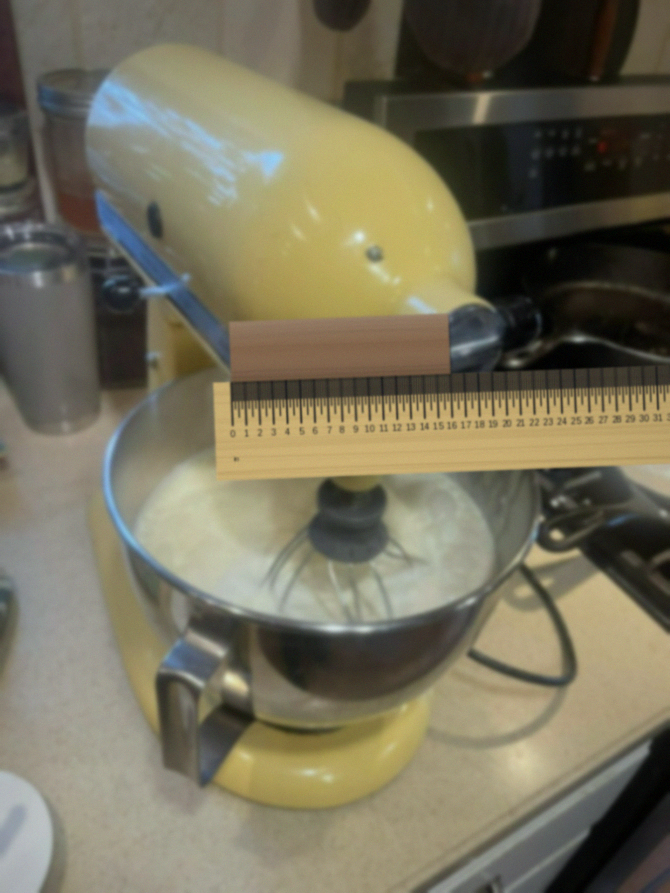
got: 16 in
